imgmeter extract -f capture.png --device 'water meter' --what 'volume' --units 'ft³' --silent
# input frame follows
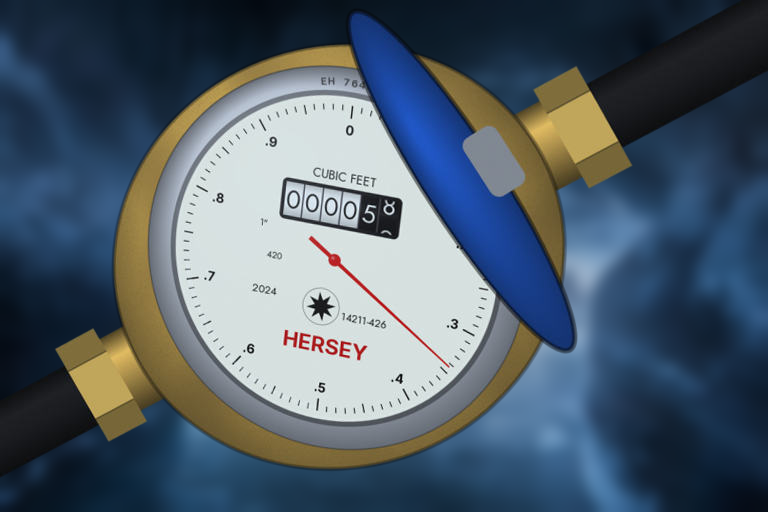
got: 58.34 ft³
